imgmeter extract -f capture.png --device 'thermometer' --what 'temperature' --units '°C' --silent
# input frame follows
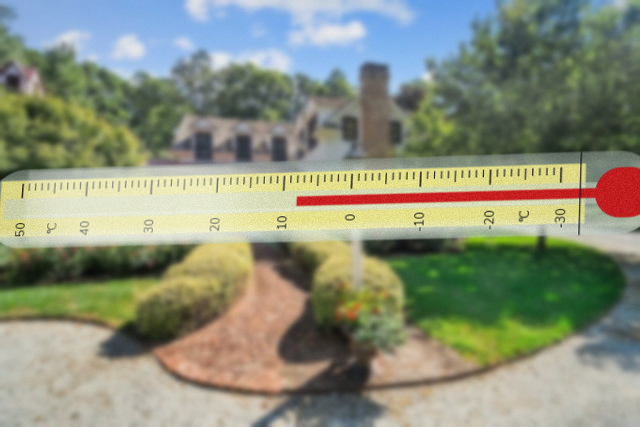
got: 8 °C
